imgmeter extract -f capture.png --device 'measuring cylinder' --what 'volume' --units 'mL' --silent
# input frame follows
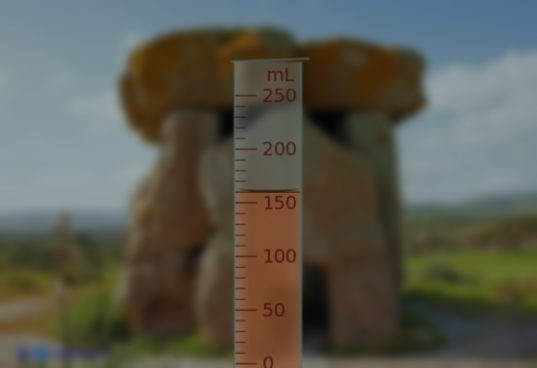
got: 160 mL
